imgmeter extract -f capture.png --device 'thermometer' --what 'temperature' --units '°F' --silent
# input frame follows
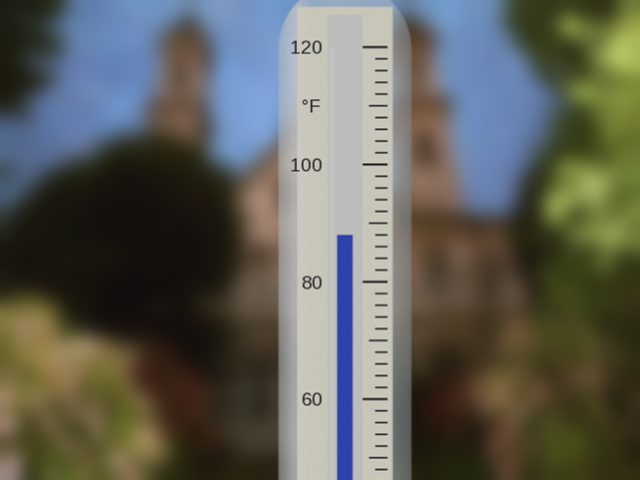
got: 88 °F
